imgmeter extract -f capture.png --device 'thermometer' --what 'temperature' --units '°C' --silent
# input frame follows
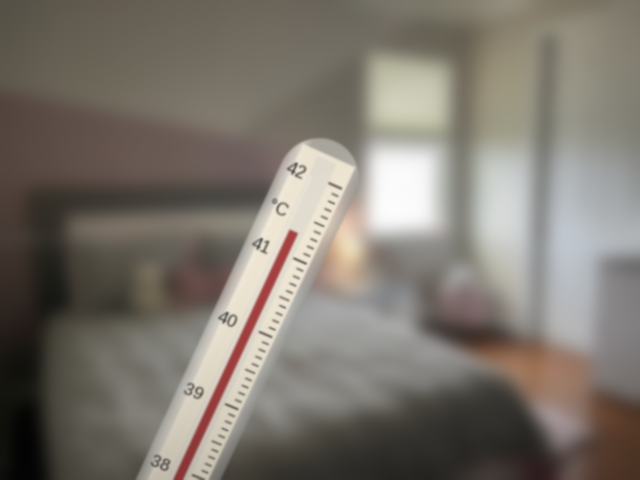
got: 41.3 °C
